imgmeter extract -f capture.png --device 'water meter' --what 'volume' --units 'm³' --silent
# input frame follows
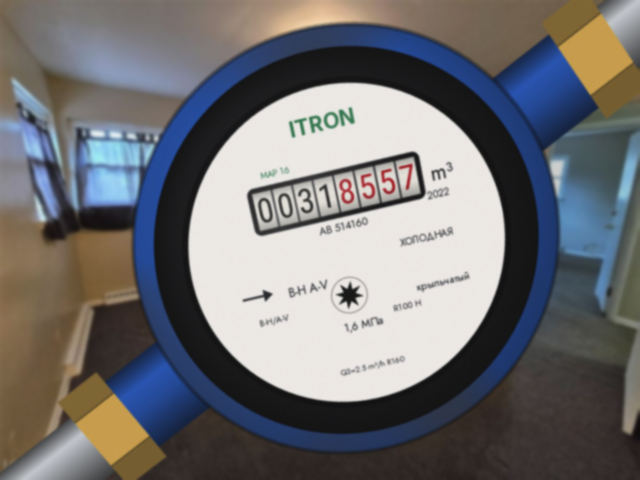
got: 31.8557 m³
